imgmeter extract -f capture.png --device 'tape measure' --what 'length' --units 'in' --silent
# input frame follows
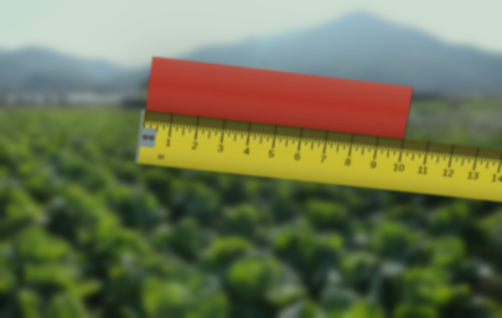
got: 10 in
